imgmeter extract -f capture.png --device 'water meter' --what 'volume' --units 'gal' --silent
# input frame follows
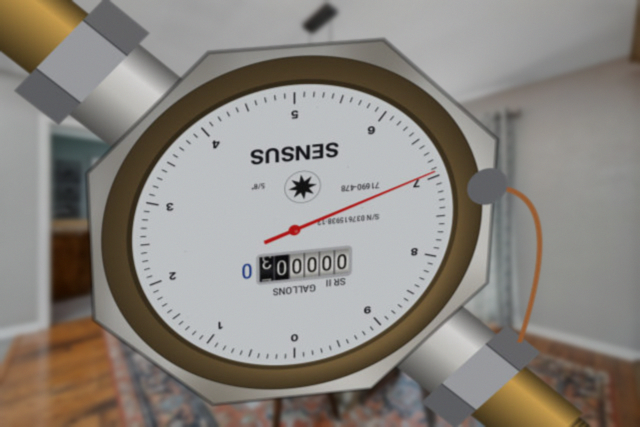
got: 26.9 gal
